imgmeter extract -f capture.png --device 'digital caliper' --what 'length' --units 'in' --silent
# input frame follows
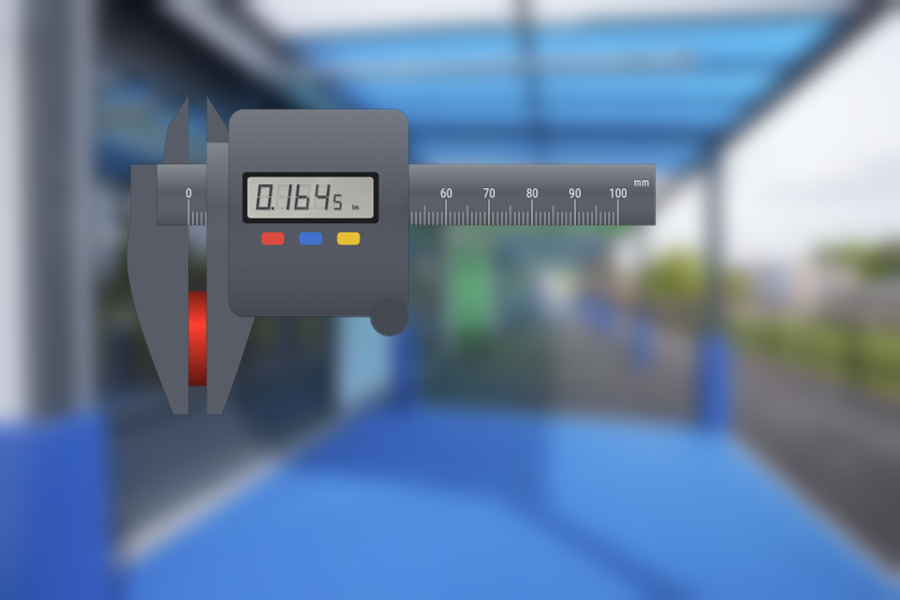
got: 0.1645 in
